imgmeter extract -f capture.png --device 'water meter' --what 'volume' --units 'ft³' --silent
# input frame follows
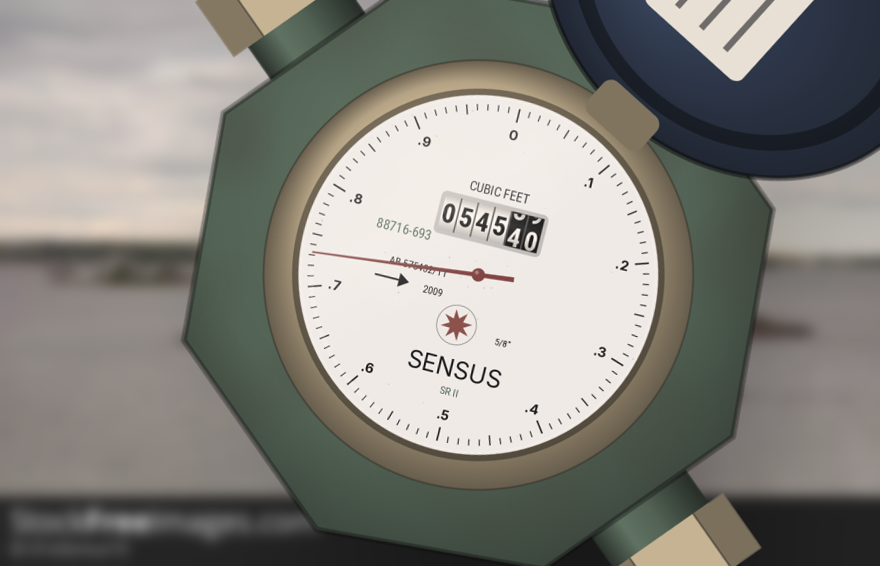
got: 54539.73 ft³
